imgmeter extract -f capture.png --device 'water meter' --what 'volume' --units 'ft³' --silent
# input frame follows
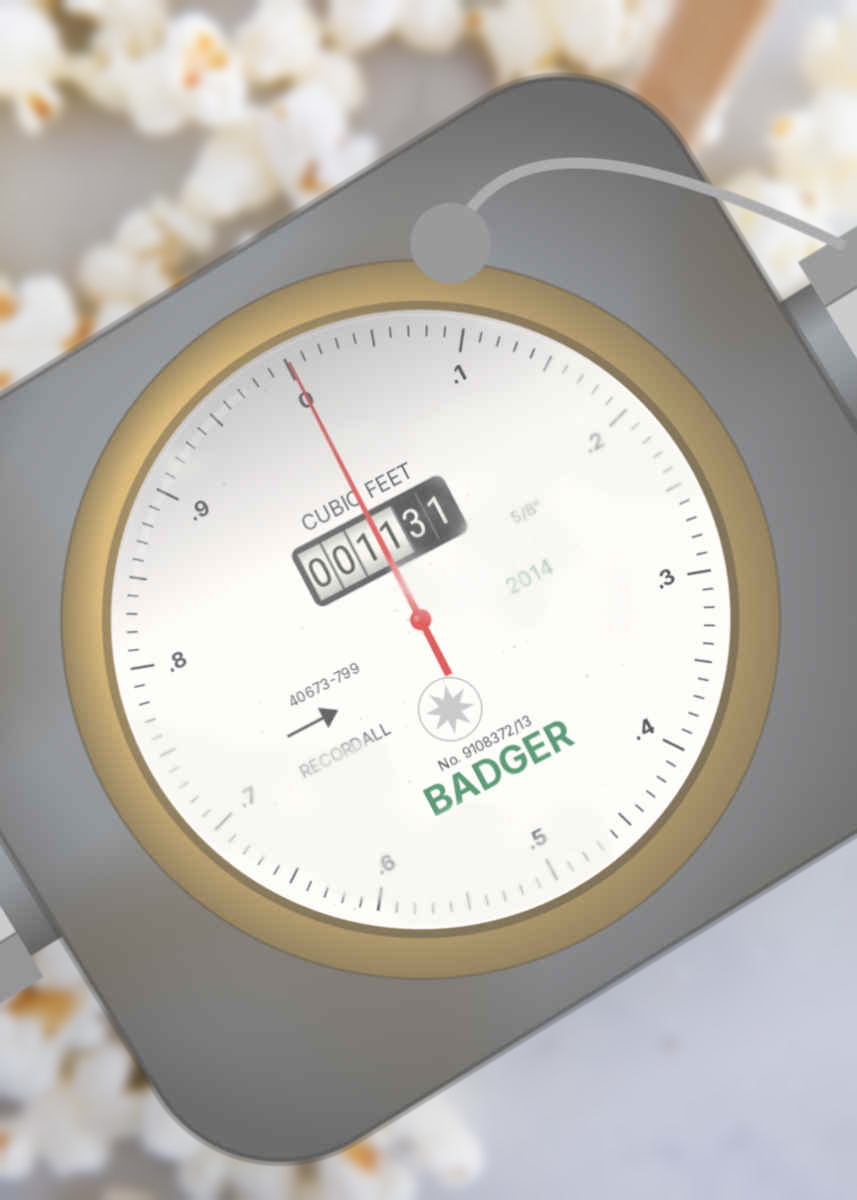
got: 1131.00 ft³
